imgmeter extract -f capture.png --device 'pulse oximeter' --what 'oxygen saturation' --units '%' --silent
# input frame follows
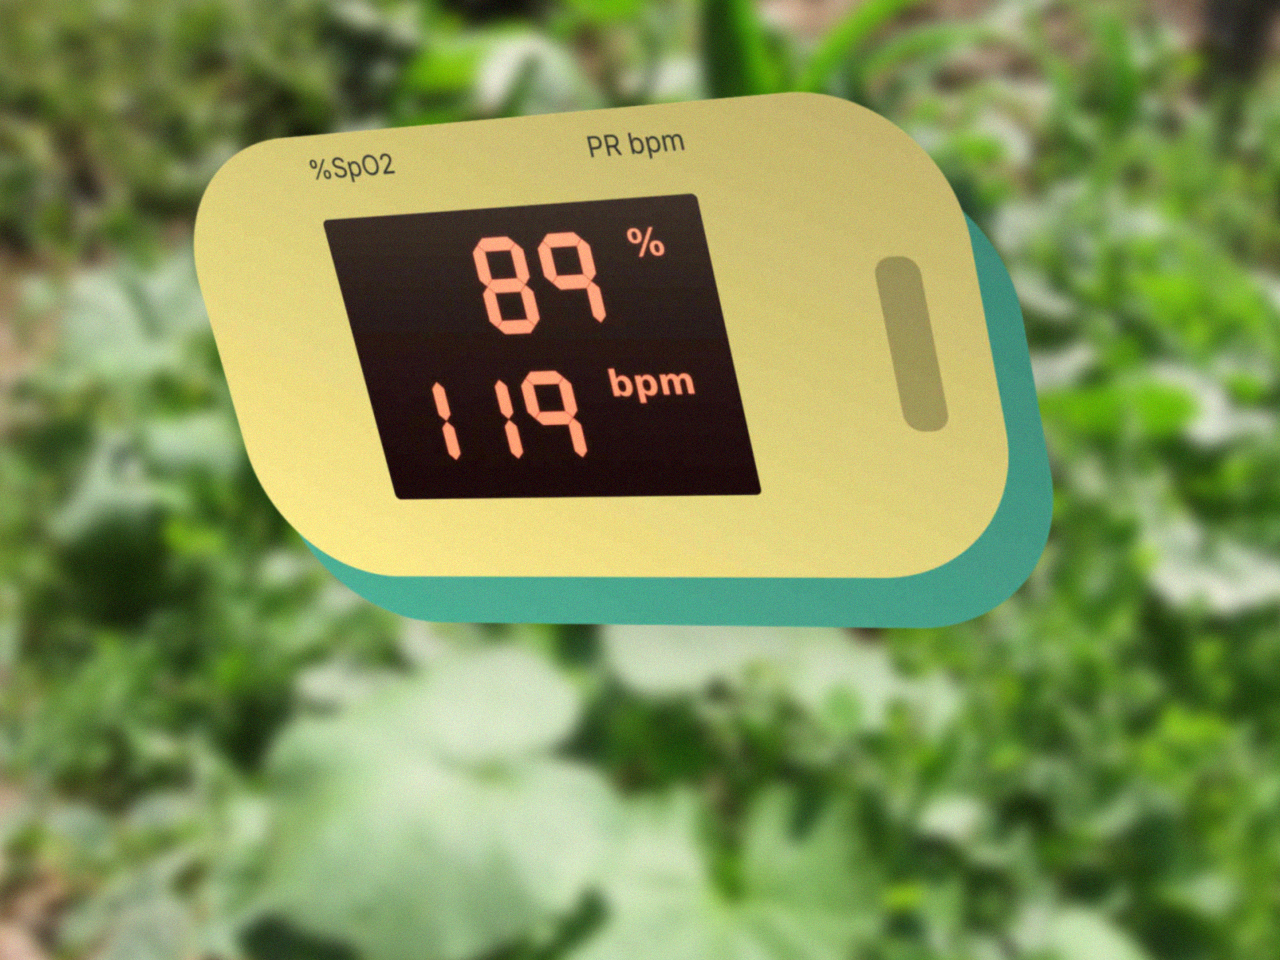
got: 89 %
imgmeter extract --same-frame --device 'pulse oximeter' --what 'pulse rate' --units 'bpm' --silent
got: 119 bpm
